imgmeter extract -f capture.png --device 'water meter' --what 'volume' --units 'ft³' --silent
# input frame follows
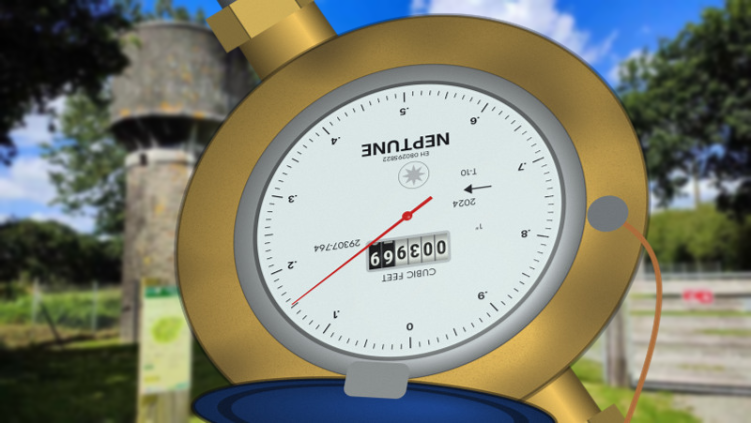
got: 3969.15 ft³
